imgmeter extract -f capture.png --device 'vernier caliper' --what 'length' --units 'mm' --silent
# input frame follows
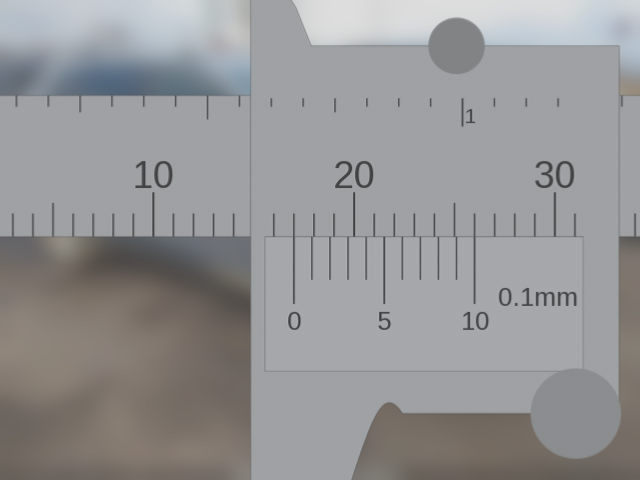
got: 17.0 mm
